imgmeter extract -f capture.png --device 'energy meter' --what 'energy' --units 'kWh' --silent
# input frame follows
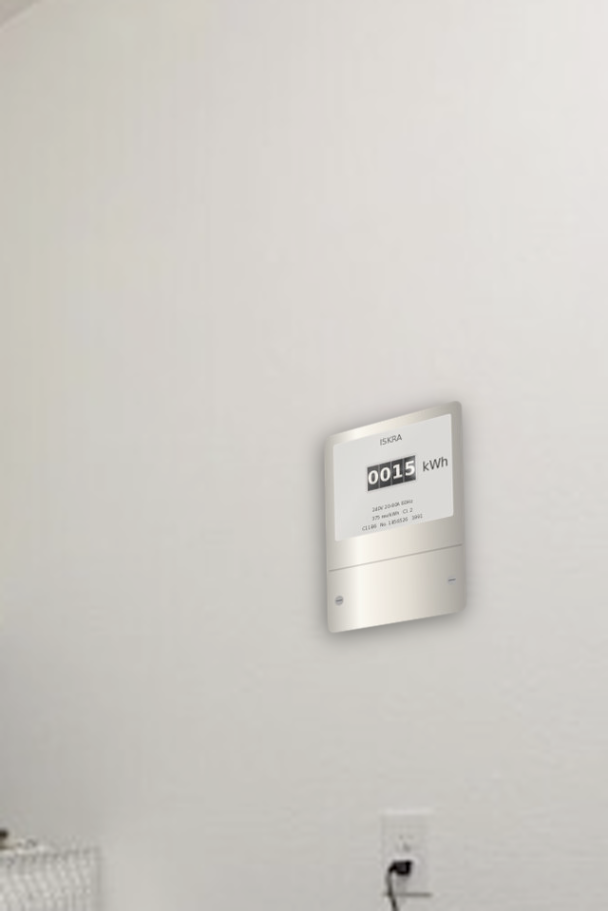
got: 15 kWh
